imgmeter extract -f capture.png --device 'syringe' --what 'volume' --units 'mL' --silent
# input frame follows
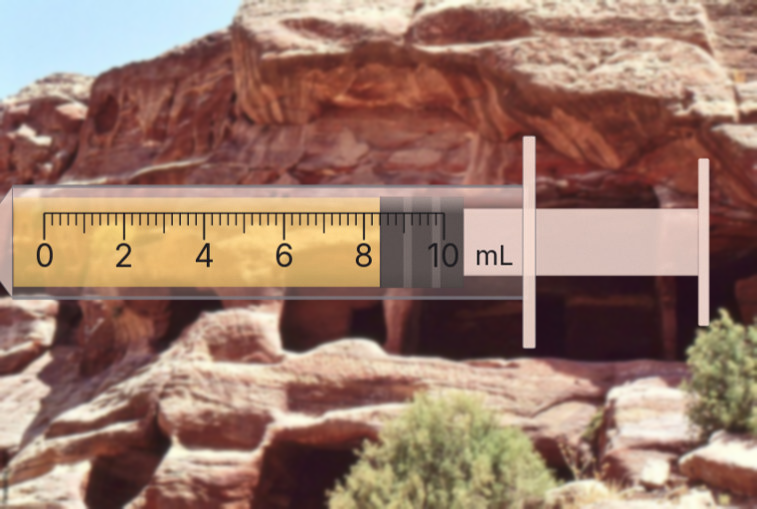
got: 8.4 mL
